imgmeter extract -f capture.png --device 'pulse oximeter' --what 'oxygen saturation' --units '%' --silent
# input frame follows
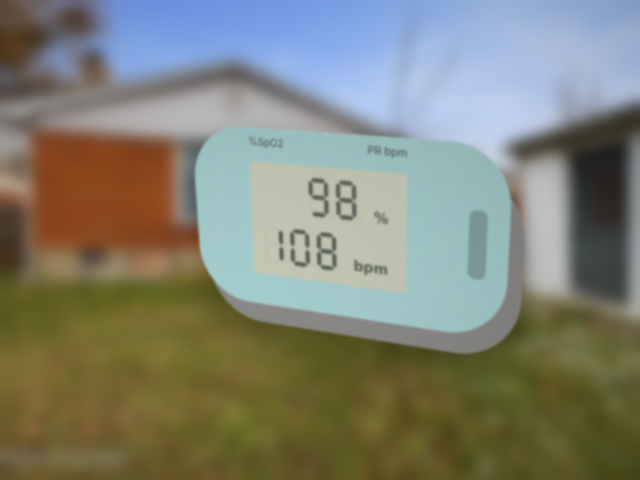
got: 98 %
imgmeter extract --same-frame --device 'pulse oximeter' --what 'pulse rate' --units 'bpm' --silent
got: 108 bpm
